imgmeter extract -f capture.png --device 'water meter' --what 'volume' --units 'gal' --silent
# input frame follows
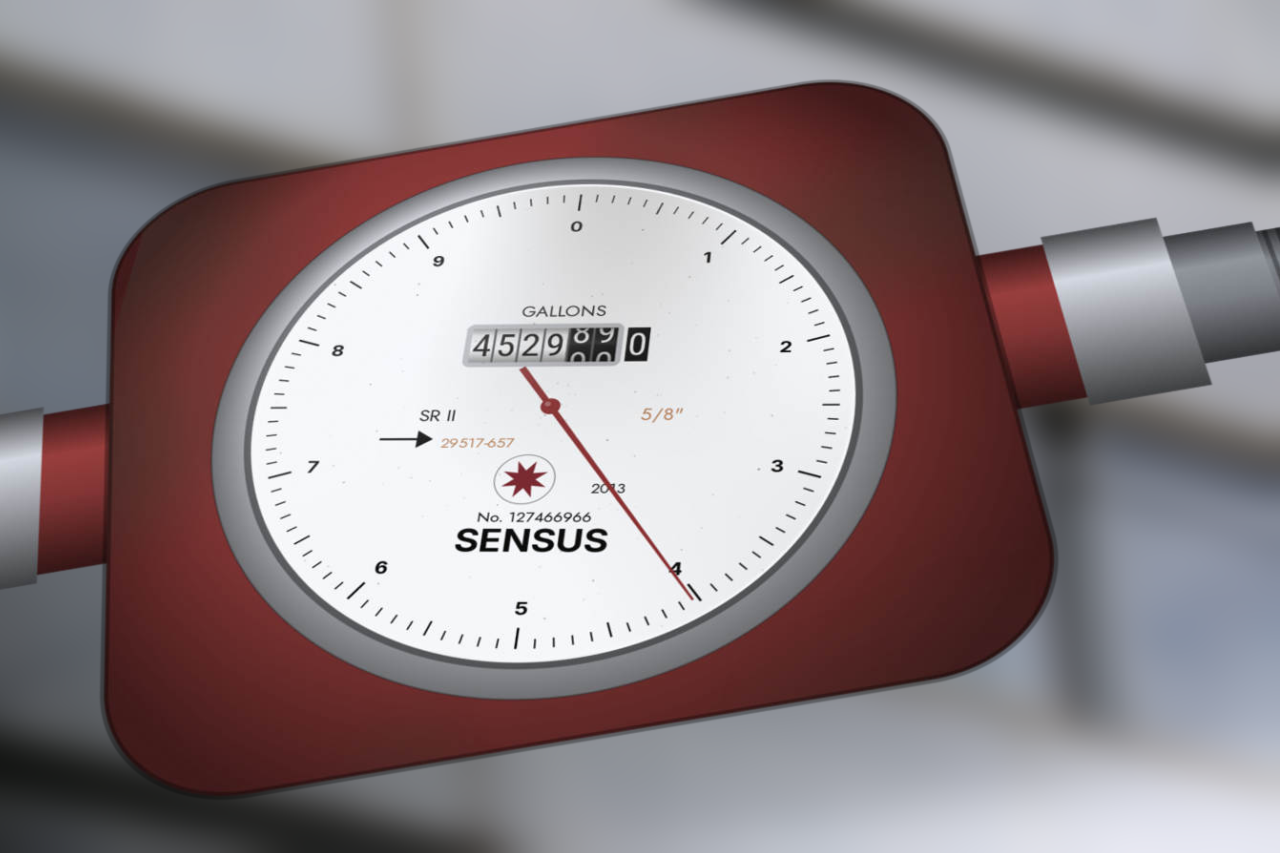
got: 4529894.0 gal
